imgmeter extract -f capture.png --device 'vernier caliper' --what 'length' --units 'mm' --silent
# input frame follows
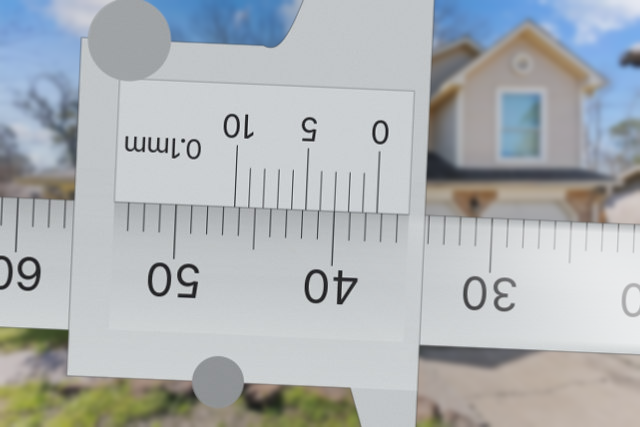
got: 37.3 mm
